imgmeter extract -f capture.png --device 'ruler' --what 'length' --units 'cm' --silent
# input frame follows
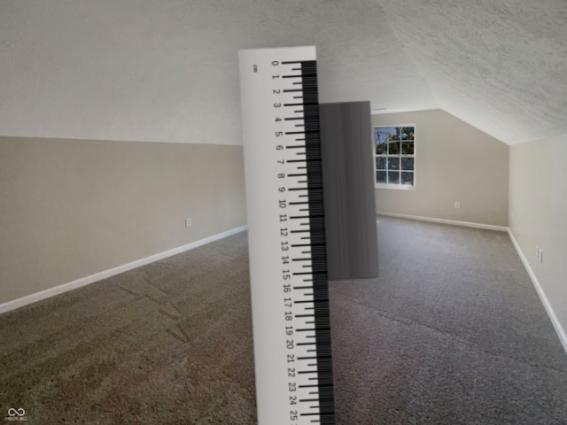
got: 12.5 cm
